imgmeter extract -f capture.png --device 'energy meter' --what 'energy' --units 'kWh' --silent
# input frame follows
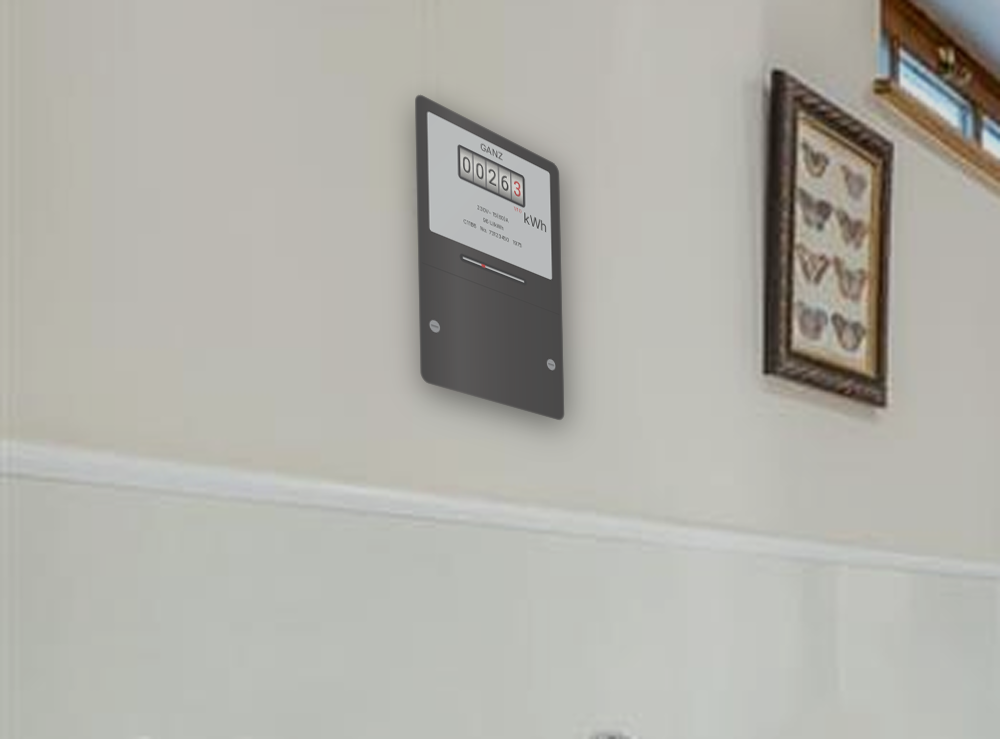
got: 26.3 kWh
